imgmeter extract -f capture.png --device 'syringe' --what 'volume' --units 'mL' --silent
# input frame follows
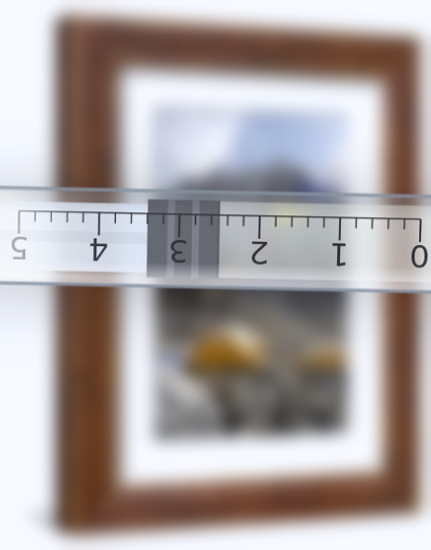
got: 2.5 mL
